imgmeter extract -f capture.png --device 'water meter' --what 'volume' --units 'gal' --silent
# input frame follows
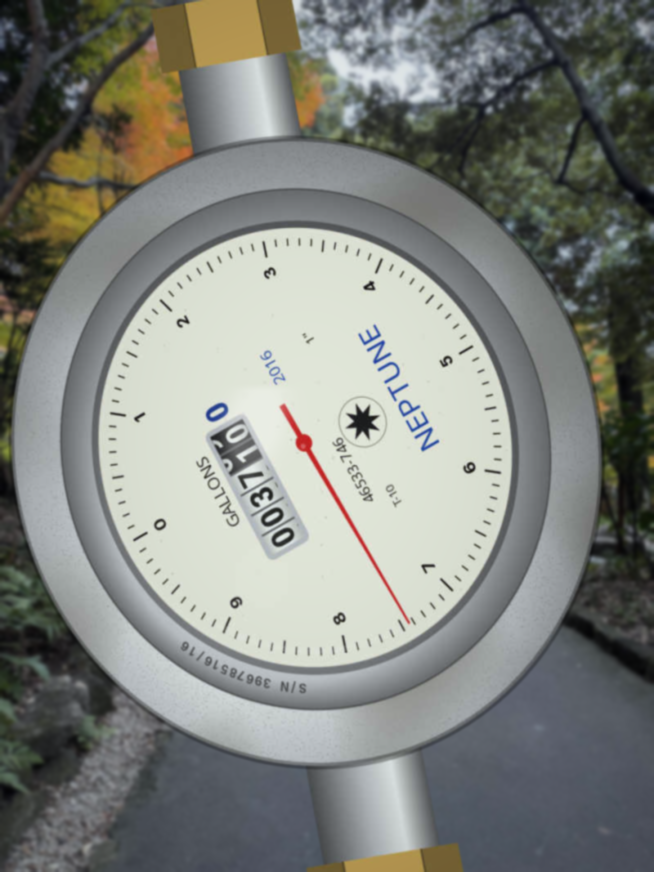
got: 37097.4 gal
